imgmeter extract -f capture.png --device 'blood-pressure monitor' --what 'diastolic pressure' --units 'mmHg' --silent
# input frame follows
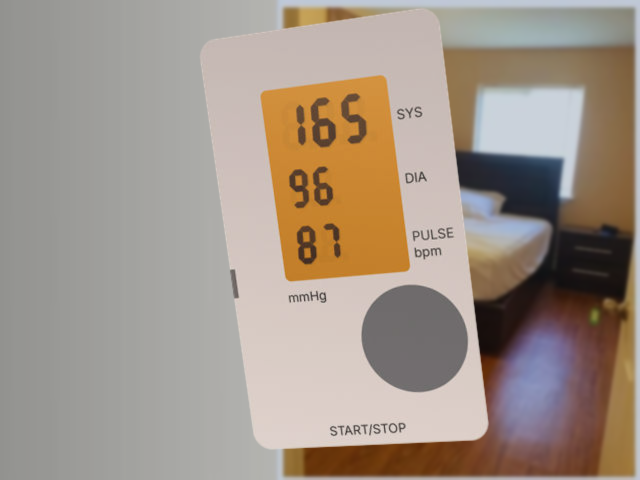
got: 96 mmHg
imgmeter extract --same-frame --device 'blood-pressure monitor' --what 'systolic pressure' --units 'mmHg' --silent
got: 165 mmHg
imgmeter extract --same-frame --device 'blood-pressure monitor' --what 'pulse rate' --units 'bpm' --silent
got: 87 bpm
